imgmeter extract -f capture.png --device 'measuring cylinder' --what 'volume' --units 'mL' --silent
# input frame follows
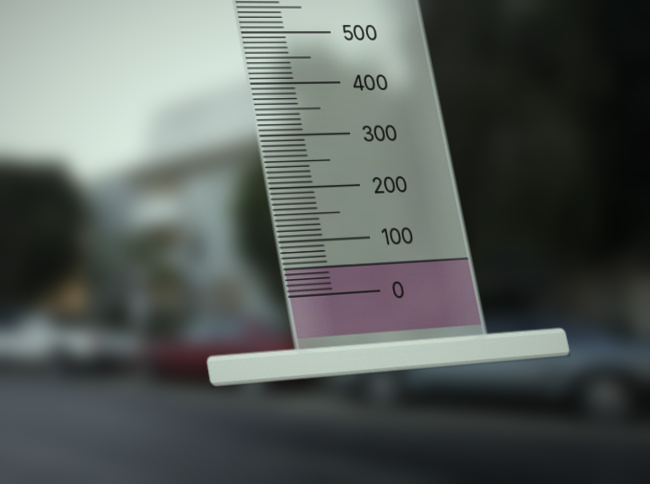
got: 50 mL
